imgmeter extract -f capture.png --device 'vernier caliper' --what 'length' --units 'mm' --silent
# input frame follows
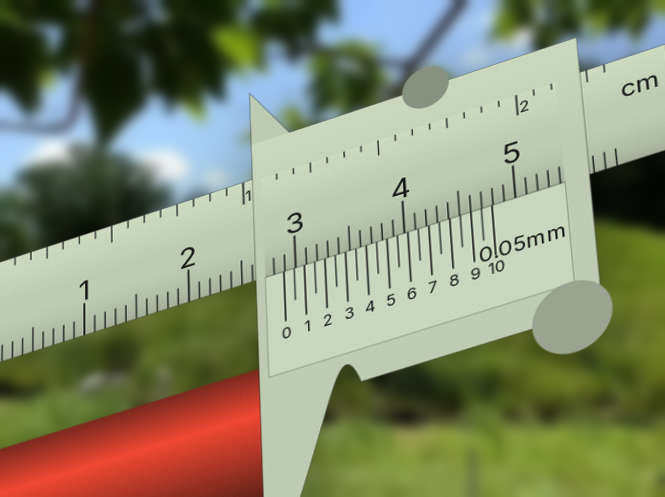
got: 28.9 mm
